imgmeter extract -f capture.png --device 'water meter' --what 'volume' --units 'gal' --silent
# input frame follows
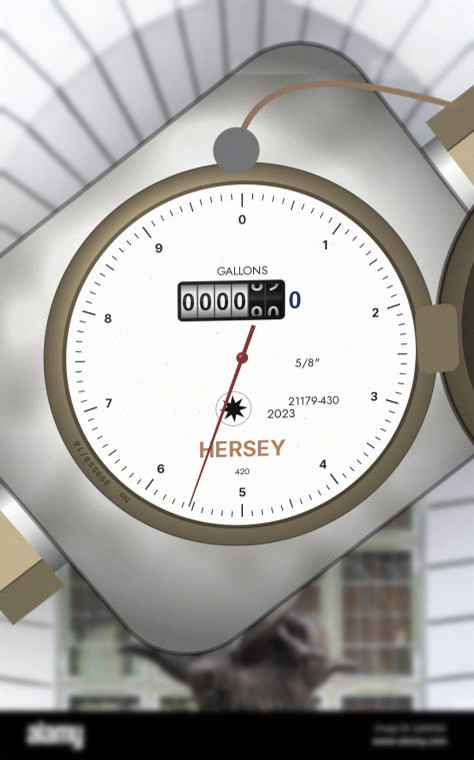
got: 895.5 gal
